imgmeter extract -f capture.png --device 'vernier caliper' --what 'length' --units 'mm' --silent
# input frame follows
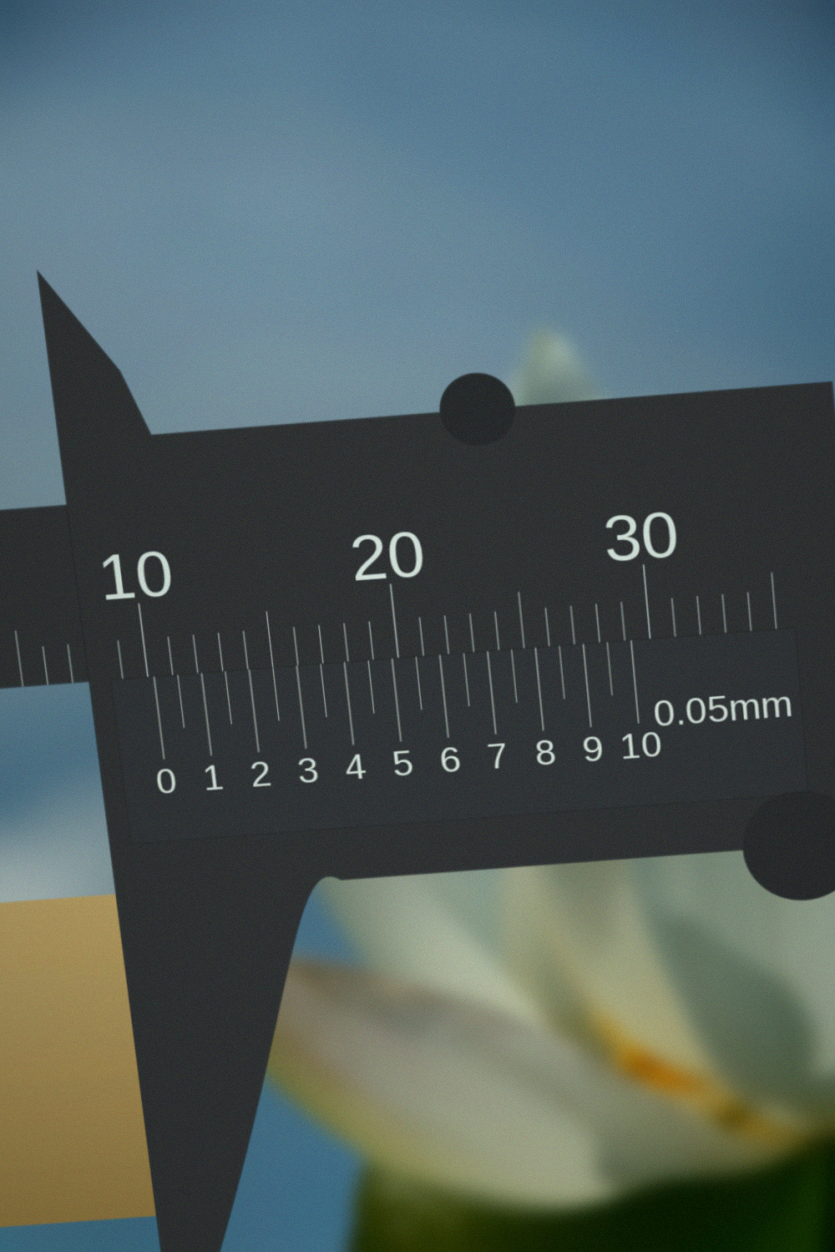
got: 10.25 mm
